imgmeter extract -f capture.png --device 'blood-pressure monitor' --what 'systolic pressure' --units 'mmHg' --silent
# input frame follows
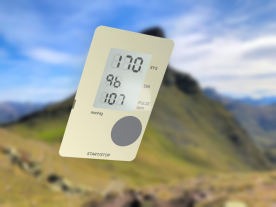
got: 170 mmHg
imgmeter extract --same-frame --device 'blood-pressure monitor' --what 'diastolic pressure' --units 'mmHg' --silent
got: 96 mmHg
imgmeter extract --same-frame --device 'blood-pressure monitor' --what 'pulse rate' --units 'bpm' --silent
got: 107 bpm
